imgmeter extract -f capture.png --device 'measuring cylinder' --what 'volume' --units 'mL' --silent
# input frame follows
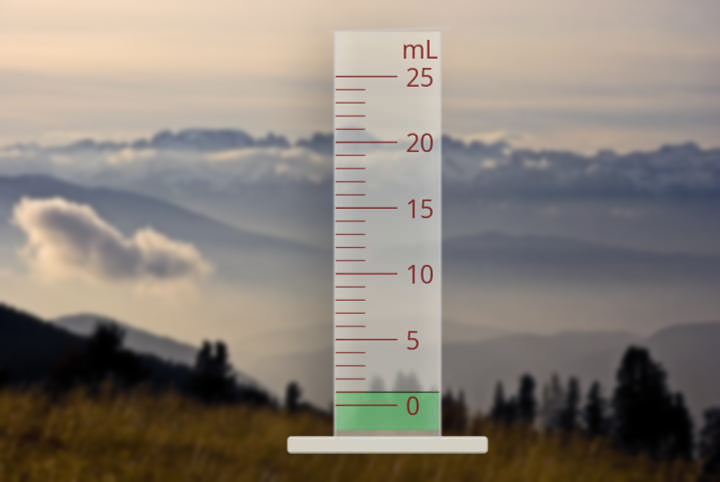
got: 1 mL
